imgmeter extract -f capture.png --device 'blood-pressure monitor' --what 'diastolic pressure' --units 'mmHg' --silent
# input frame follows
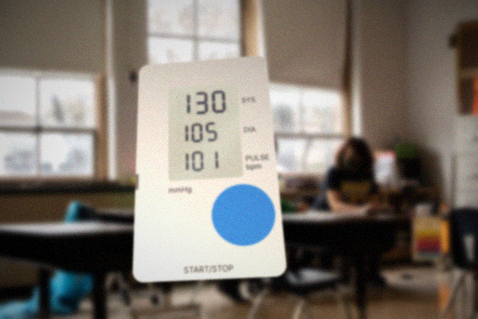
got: 105 mmHg
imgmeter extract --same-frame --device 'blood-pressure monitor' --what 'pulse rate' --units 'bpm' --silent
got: 101 bpm
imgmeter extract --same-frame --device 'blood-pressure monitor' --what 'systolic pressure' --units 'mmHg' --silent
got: 130 mmHg
